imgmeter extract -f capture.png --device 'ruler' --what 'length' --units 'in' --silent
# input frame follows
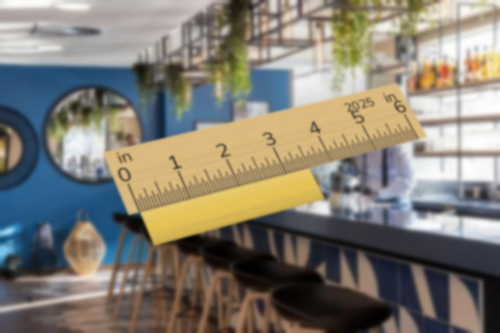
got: 3.5 in
